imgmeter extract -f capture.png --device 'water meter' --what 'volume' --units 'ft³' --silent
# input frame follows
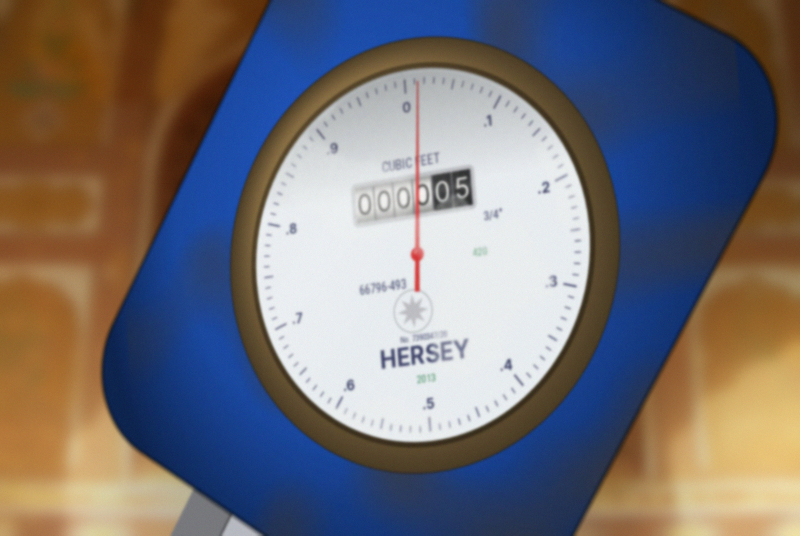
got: 5.01 ft³
